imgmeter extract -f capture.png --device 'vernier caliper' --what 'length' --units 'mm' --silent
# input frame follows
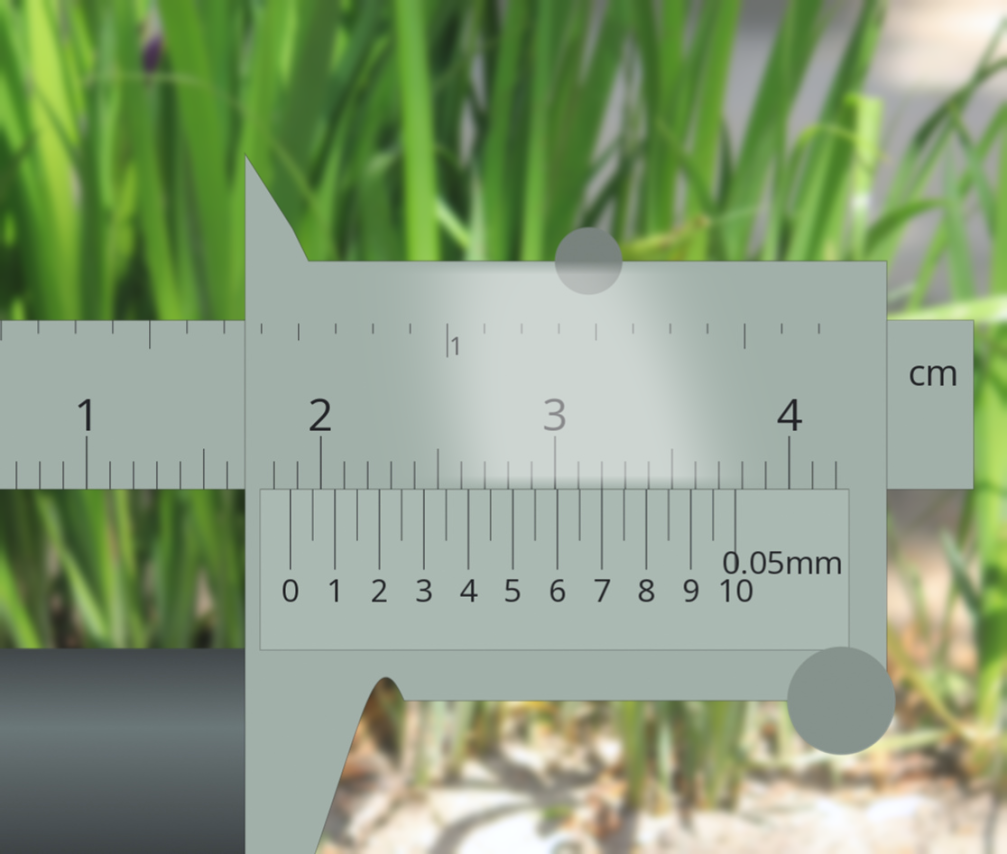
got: 18.70 mm
